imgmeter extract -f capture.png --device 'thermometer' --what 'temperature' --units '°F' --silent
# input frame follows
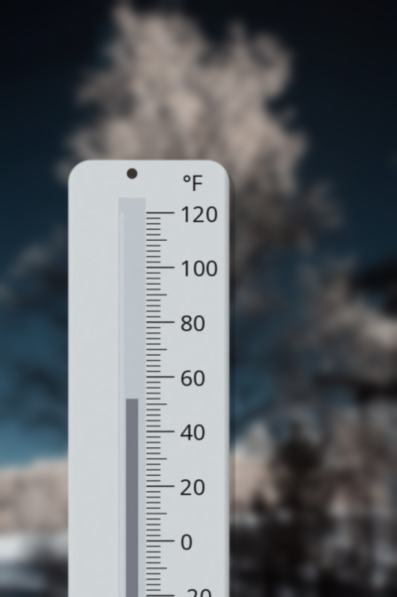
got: 52 °F
